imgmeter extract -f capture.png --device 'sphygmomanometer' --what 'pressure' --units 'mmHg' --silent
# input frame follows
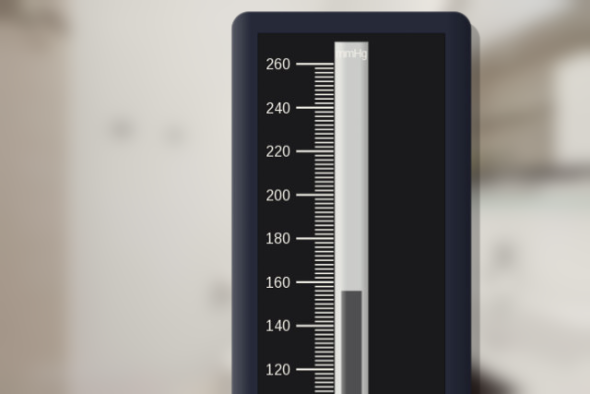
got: 156 mmHg
